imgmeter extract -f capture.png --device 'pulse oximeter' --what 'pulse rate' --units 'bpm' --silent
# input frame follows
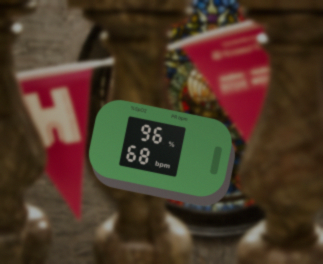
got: 68 bpm
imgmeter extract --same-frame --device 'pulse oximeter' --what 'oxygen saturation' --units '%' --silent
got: 96 %
